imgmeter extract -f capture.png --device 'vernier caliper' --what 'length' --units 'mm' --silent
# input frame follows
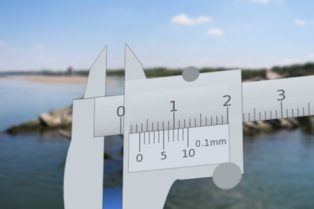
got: 3.6 mm
